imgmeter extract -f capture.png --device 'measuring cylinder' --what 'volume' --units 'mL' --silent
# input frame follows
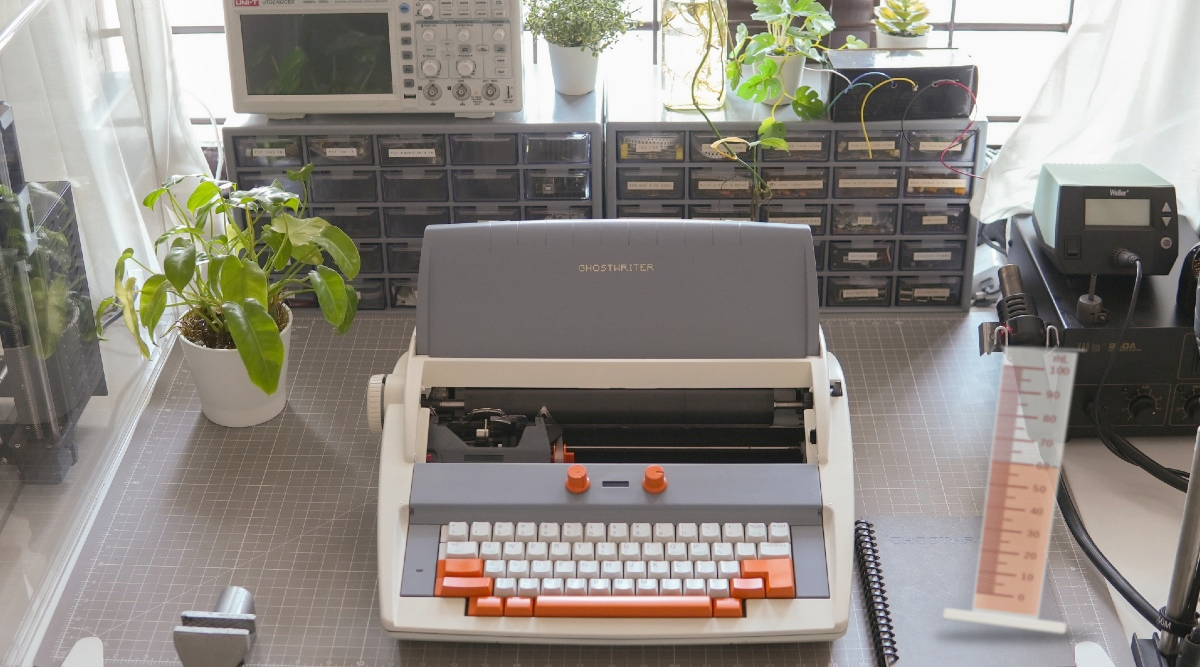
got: 60 mL
